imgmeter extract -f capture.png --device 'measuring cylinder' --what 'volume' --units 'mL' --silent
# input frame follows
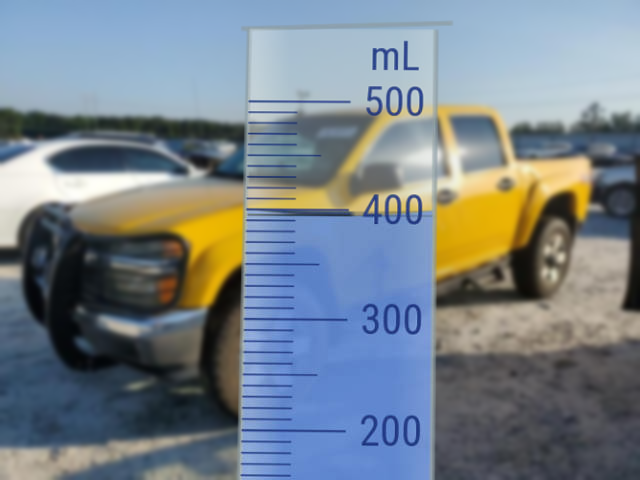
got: 395 mL
